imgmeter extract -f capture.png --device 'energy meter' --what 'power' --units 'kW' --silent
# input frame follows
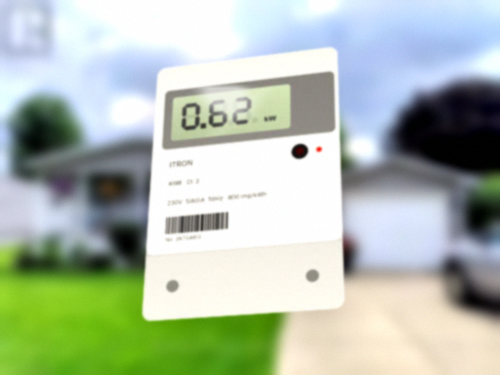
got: 0.62 kW
